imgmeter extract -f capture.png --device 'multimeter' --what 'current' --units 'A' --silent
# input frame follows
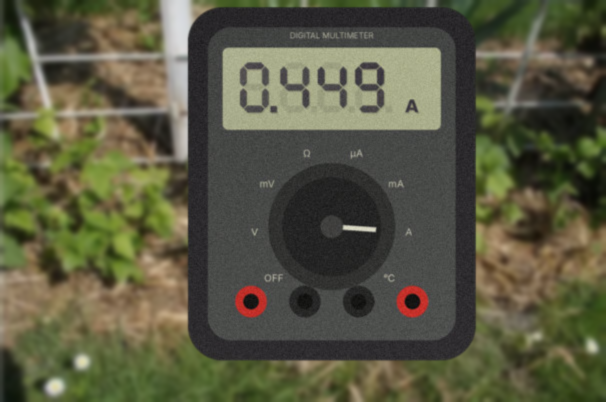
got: 0.449 A
